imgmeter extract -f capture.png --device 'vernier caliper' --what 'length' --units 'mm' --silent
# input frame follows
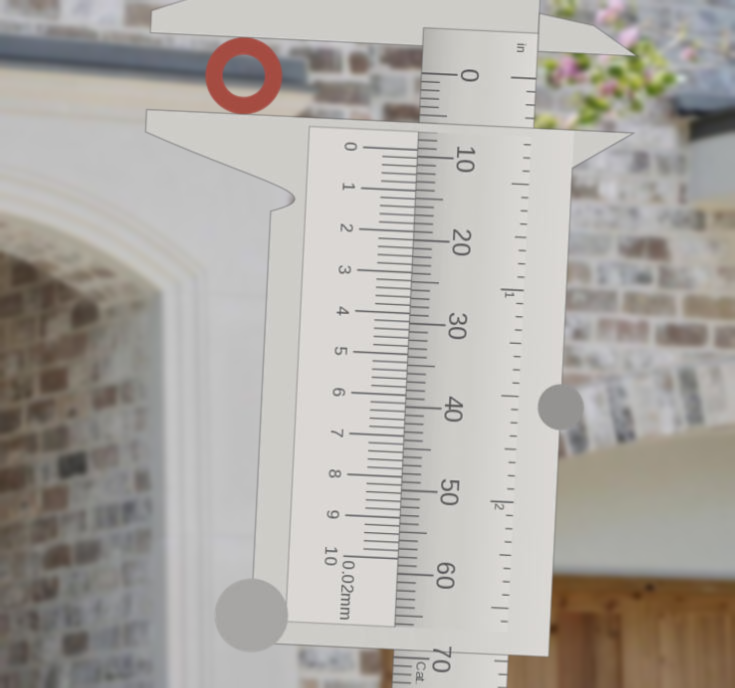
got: 9.2 mm
